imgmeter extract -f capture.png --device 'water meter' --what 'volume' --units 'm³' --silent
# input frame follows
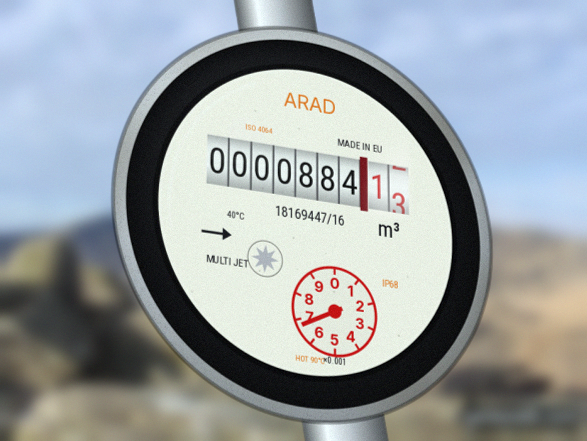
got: 884.126 m³
